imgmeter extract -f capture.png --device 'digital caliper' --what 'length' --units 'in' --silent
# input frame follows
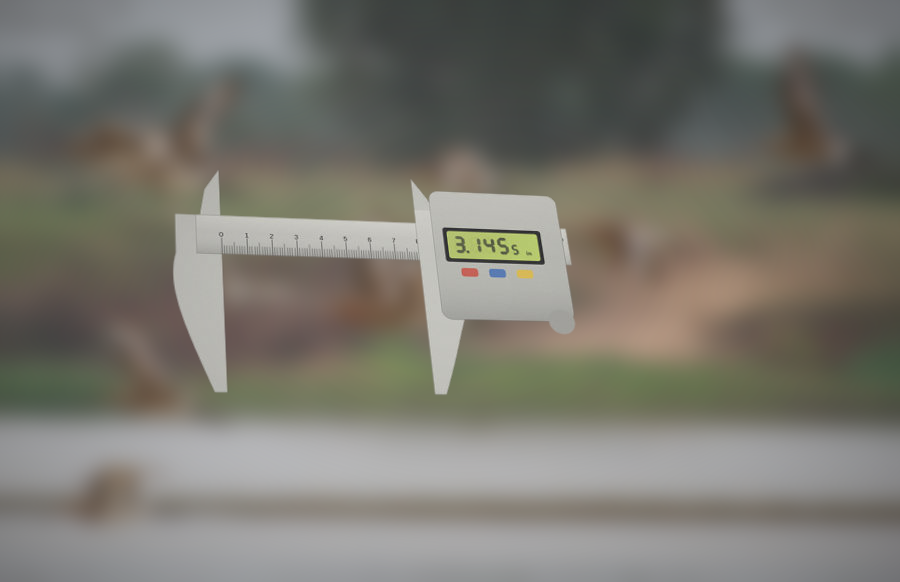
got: 3.1455 in
